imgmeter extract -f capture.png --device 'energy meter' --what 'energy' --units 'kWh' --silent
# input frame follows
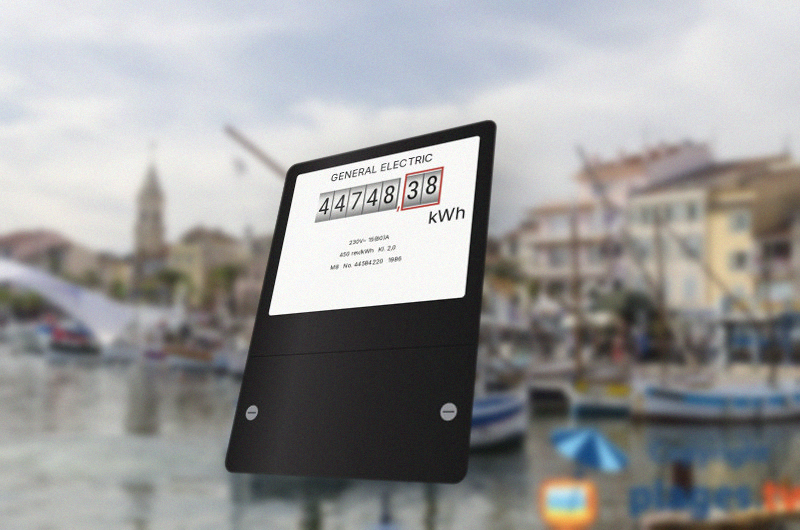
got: 44748.38 kWh
